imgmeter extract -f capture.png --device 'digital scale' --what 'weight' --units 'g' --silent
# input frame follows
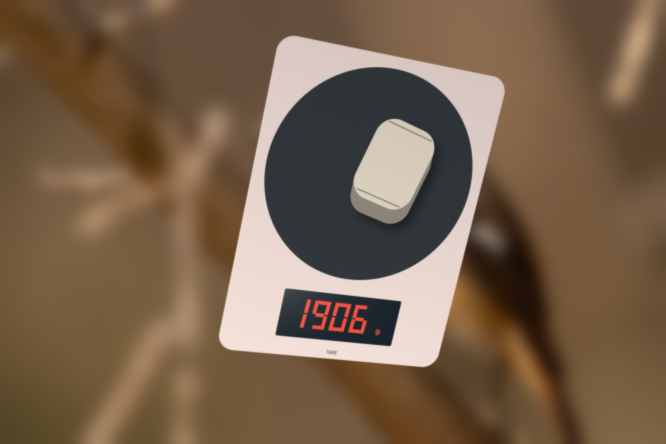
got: 1906 g
